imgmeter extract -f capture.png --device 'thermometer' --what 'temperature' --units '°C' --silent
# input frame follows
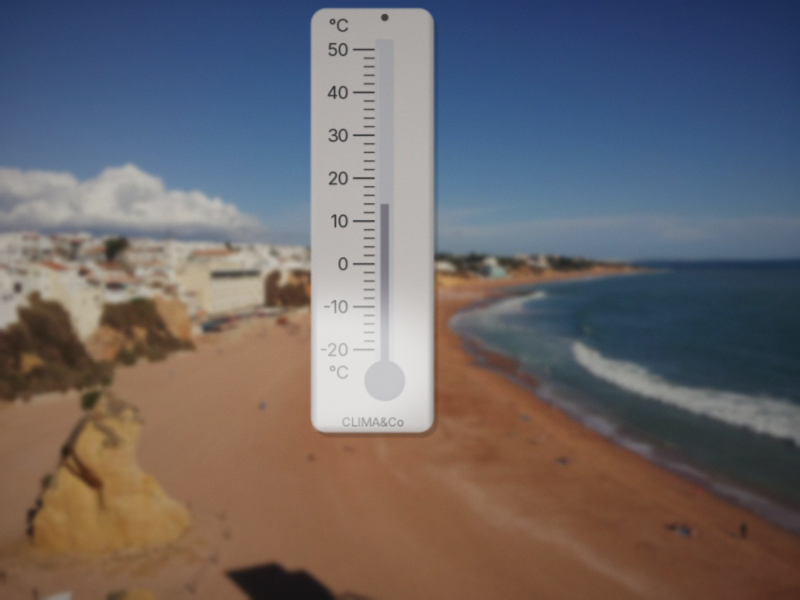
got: 14 °C
